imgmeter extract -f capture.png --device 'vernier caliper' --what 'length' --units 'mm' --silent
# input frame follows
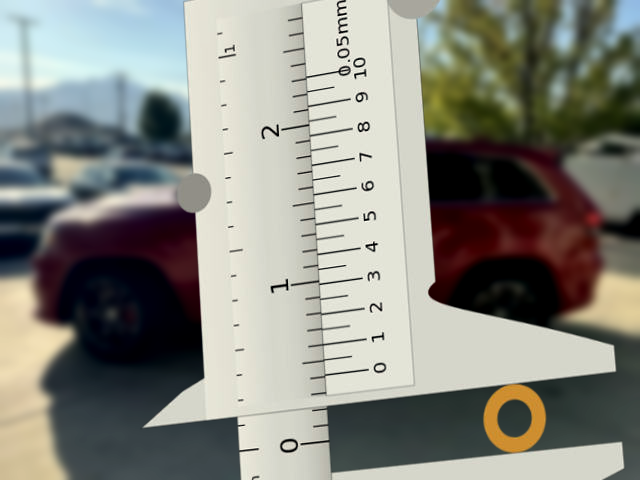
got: 4.1 mm
